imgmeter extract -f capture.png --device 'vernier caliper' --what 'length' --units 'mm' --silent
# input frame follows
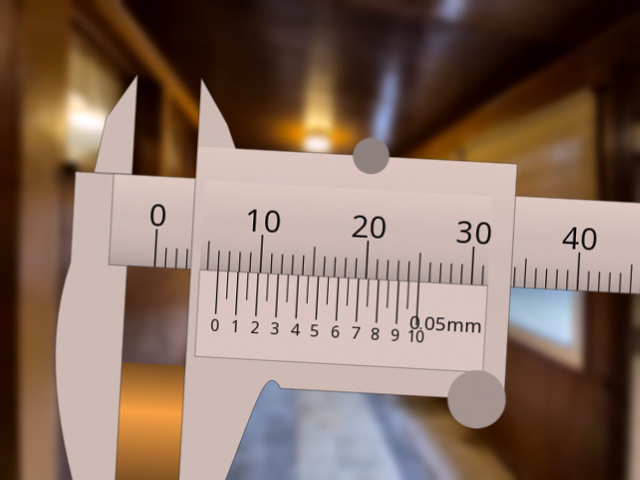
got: 6.0 mm
